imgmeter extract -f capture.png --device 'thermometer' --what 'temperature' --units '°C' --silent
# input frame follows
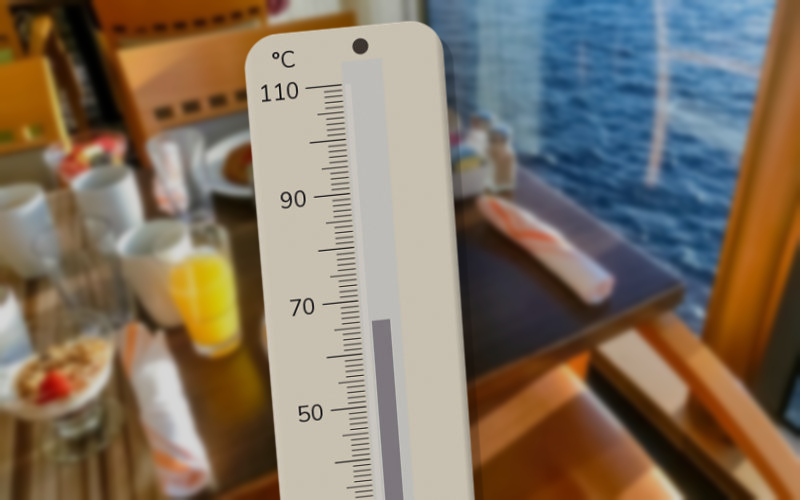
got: 66 °C
